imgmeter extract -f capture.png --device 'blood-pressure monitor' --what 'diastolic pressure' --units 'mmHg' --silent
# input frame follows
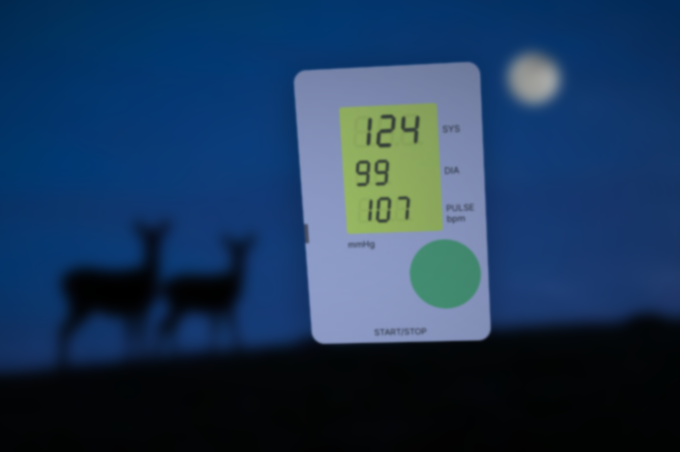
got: 99 mmHg
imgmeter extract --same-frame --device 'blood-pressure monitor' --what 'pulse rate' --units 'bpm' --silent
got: 107 bpm
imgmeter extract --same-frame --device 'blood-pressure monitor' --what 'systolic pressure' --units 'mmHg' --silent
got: 124 mmHg
